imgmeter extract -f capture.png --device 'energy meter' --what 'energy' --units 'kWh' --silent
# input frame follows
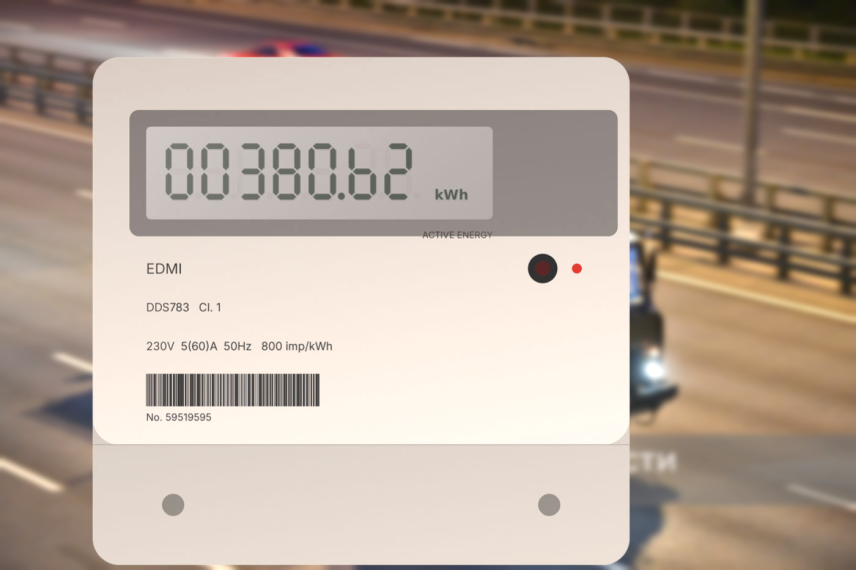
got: 380.62 kWh
